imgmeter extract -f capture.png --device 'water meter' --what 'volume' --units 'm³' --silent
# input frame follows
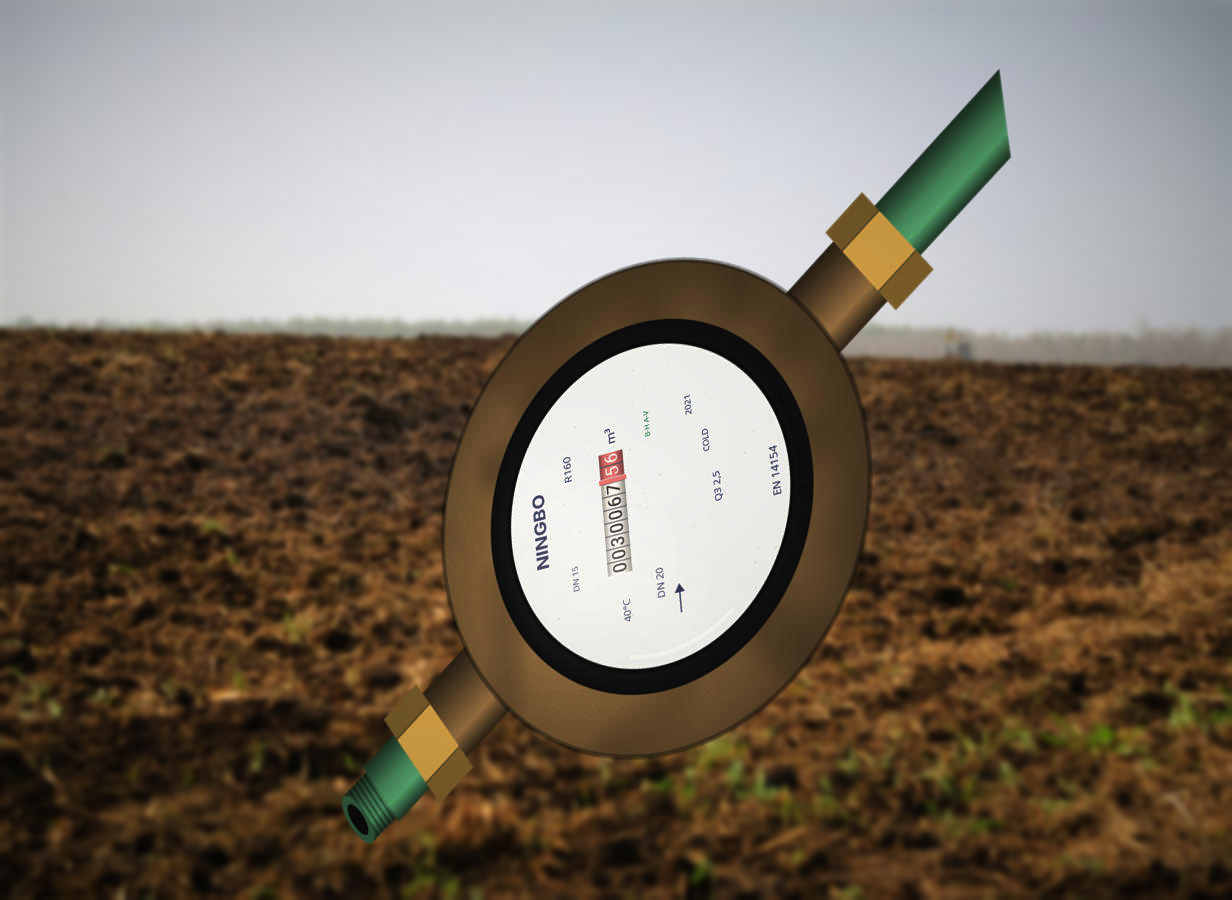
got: 30067.56 m³
